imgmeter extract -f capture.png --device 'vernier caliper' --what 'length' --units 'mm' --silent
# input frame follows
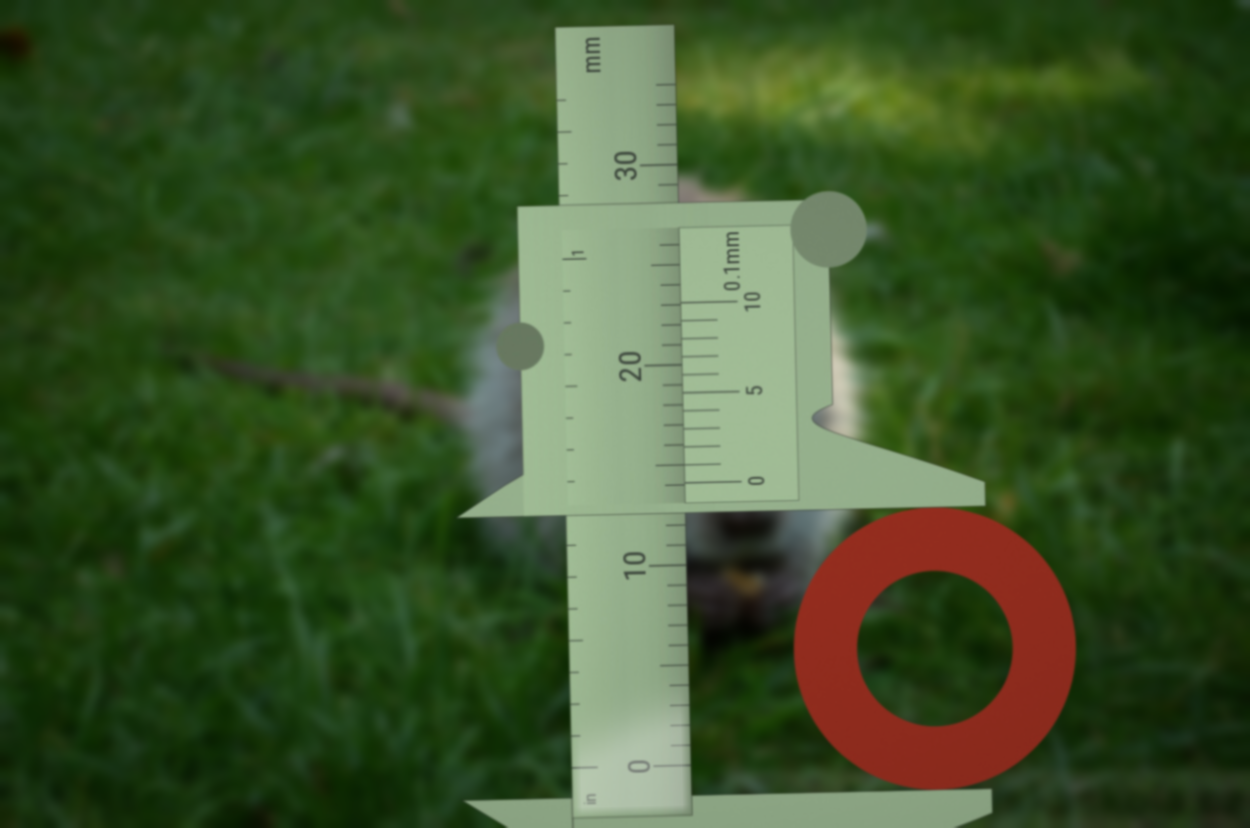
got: 14.1 mm
